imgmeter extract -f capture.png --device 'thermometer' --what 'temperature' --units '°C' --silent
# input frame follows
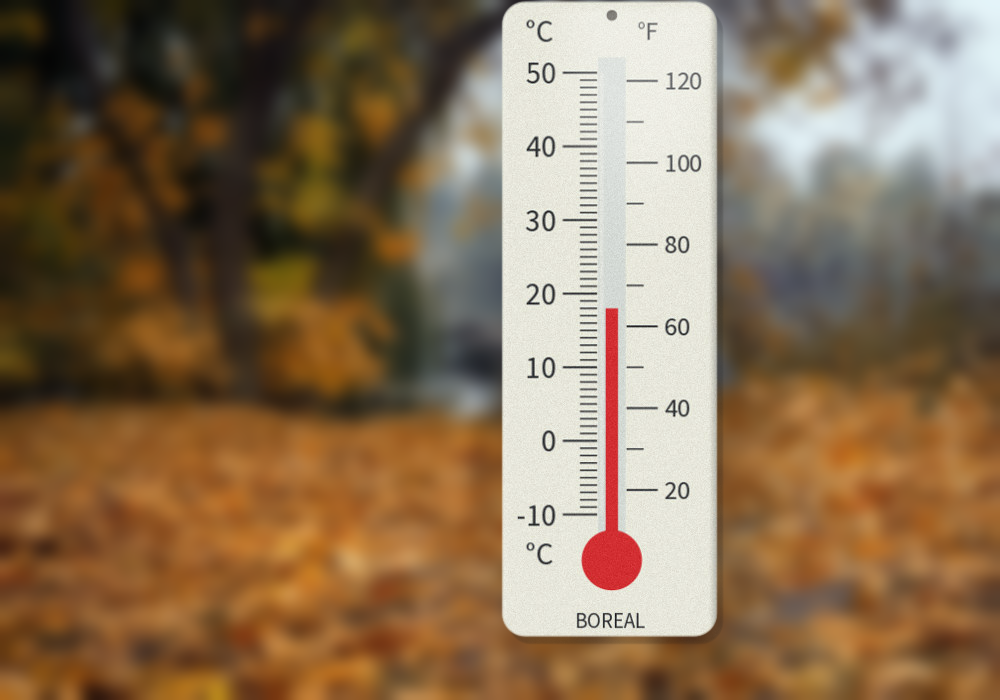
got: 18 °C
